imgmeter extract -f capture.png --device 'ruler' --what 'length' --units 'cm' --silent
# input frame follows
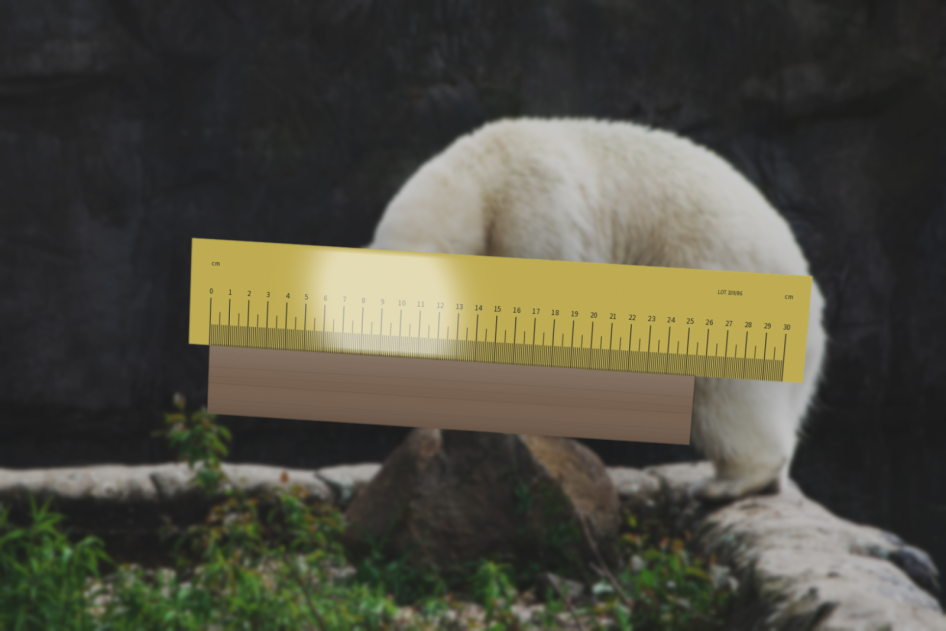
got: 25.5 cm
